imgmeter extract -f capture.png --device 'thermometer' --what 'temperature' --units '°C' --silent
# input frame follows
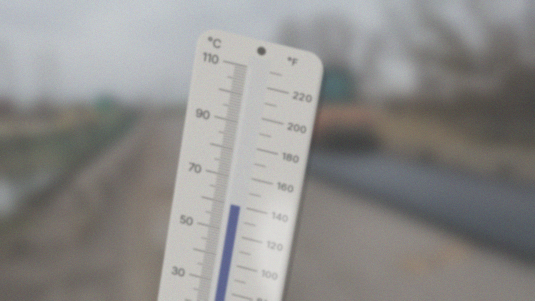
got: 60 °C
